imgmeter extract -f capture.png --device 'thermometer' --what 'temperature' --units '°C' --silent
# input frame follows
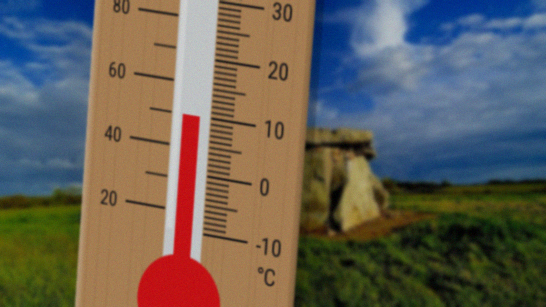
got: 10 °C
